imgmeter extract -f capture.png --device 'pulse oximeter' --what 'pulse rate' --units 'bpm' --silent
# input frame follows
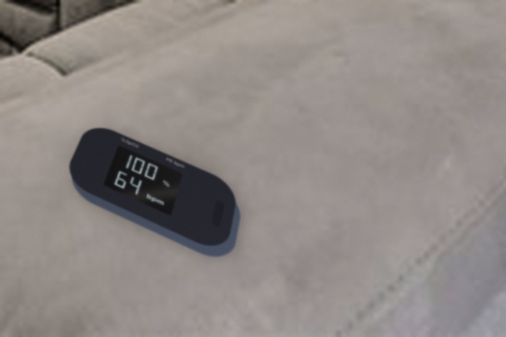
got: 64 bpm
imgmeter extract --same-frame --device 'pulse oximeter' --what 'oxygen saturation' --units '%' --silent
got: 100 %
